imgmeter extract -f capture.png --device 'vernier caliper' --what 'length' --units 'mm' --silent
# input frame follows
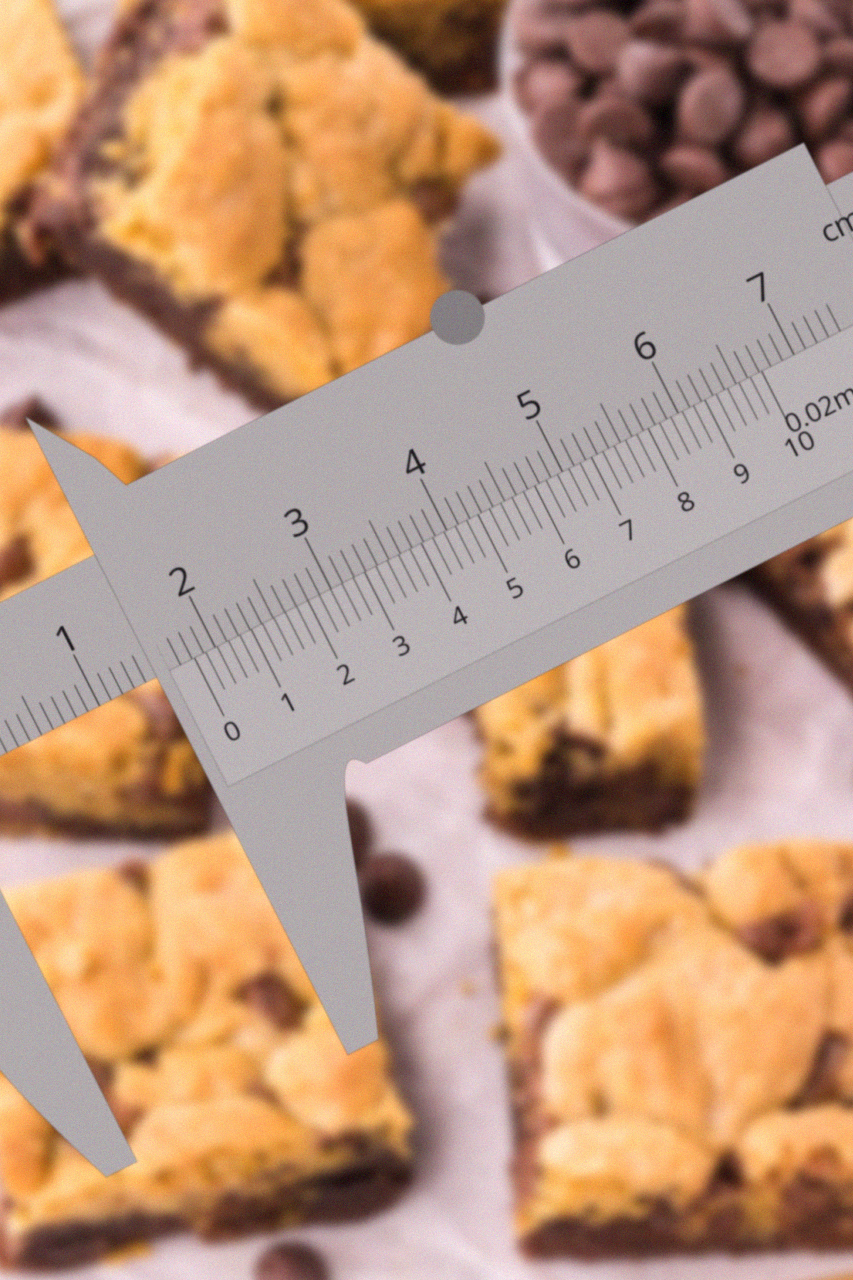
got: 18.2 mm
